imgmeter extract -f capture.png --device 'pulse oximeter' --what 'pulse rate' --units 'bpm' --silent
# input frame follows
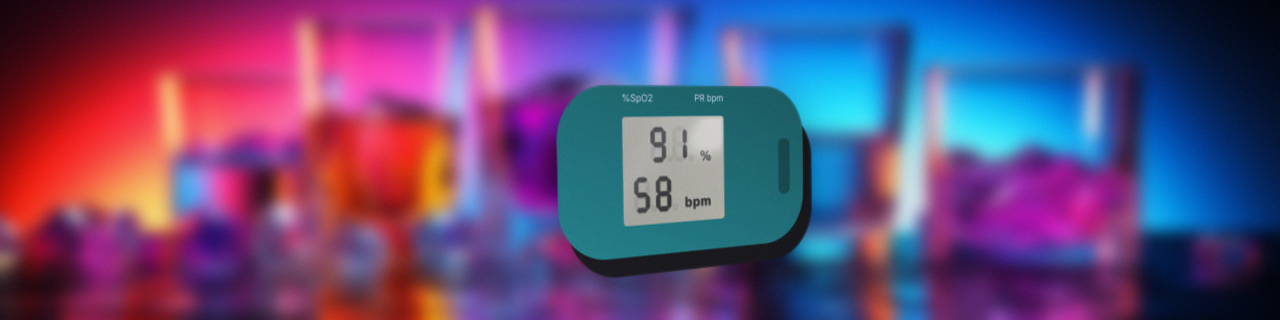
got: 58 bpm
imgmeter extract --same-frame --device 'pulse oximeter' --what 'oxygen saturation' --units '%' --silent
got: 91 %
